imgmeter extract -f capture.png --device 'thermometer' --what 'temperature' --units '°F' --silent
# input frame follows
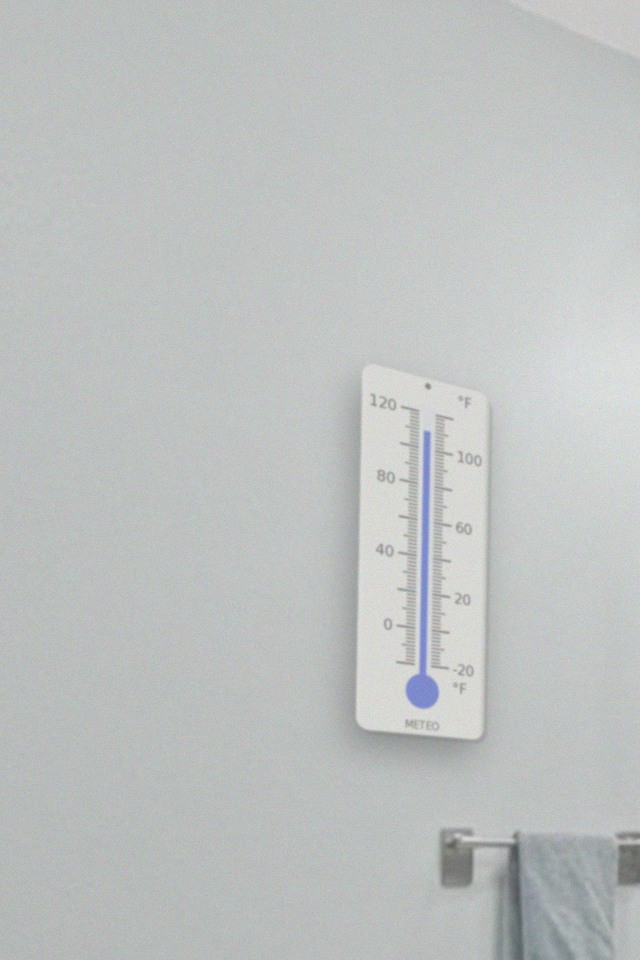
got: 110 °F
